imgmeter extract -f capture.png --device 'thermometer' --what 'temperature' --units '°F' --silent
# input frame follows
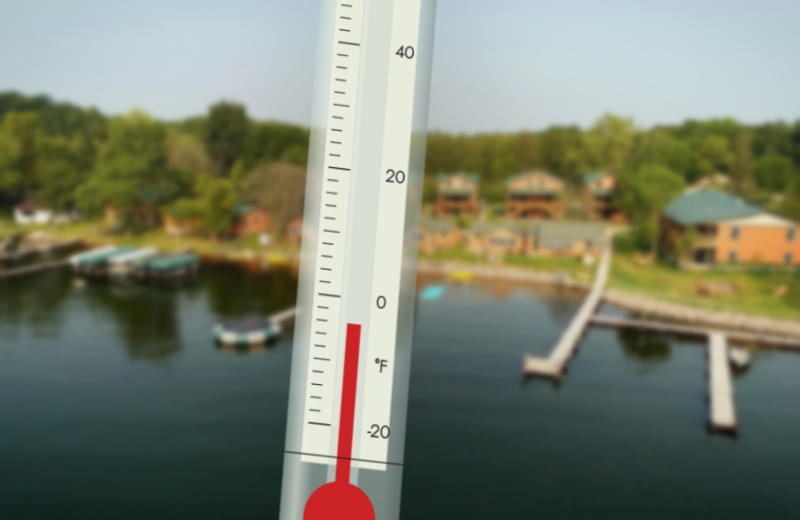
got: -4 °F
